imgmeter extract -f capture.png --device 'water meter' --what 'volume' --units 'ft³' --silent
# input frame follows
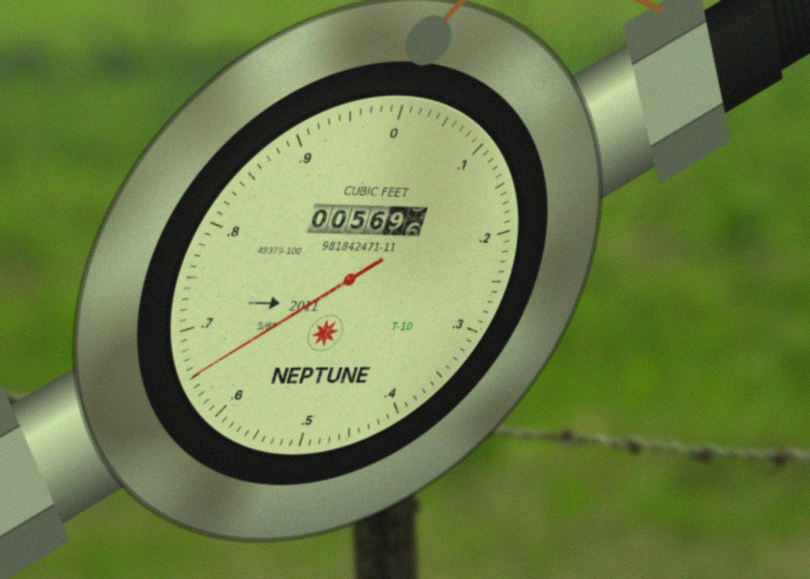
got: 5695.65 ft³
